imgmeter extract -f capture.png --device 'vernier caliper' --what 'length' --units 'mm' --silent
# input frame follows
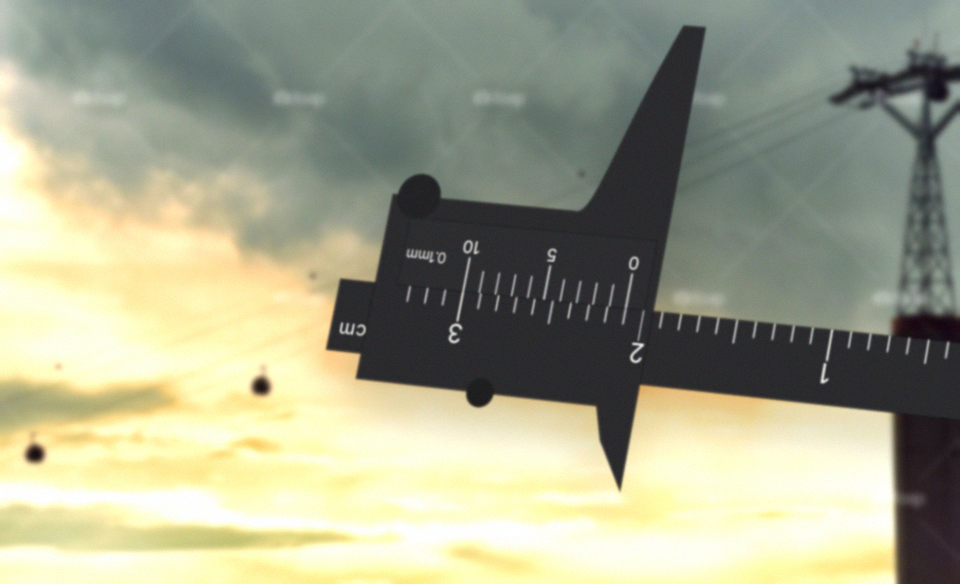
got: 21.0 mm
